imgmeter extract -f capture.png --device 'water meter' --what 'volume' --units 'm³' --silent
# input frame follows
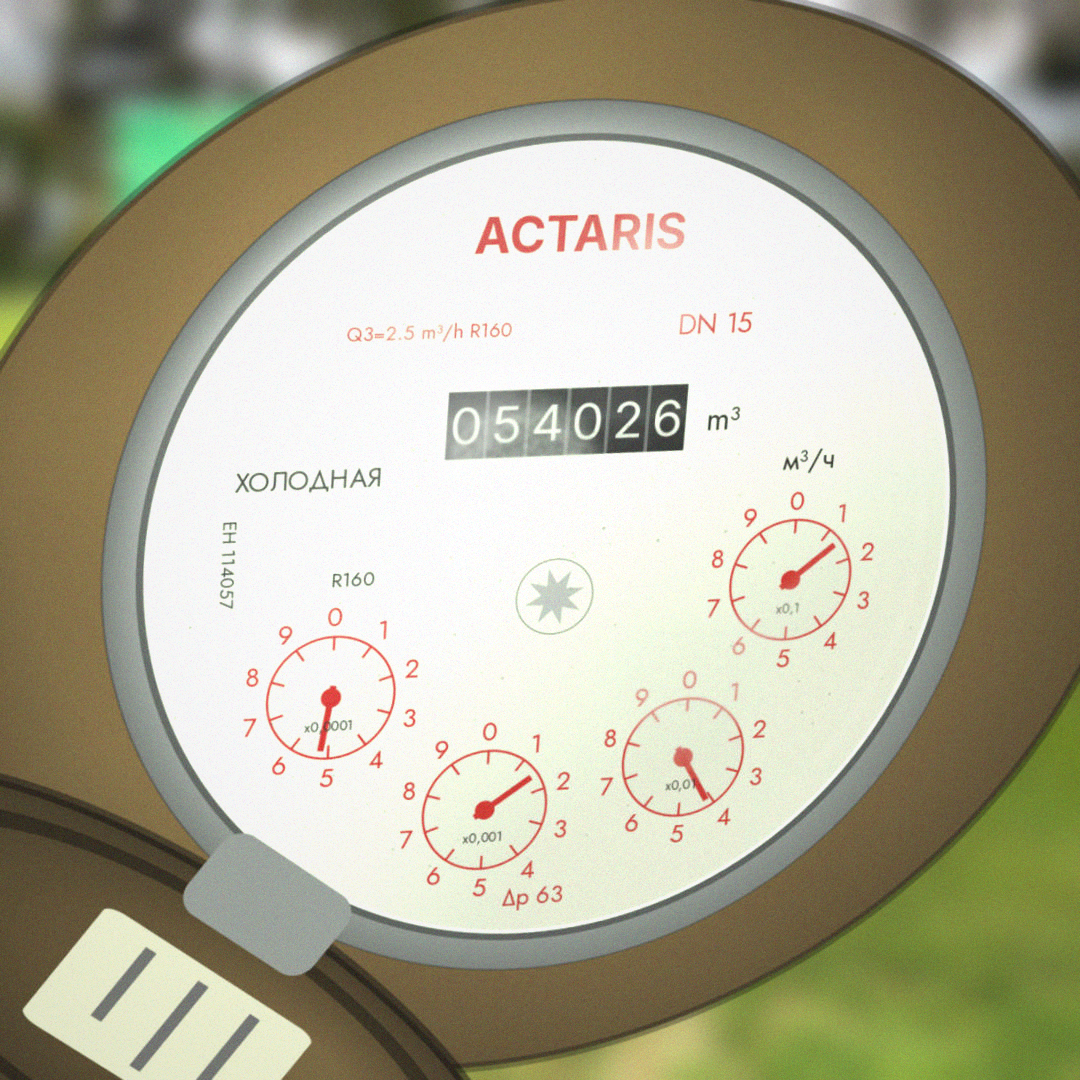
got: 54026.1415 m³
